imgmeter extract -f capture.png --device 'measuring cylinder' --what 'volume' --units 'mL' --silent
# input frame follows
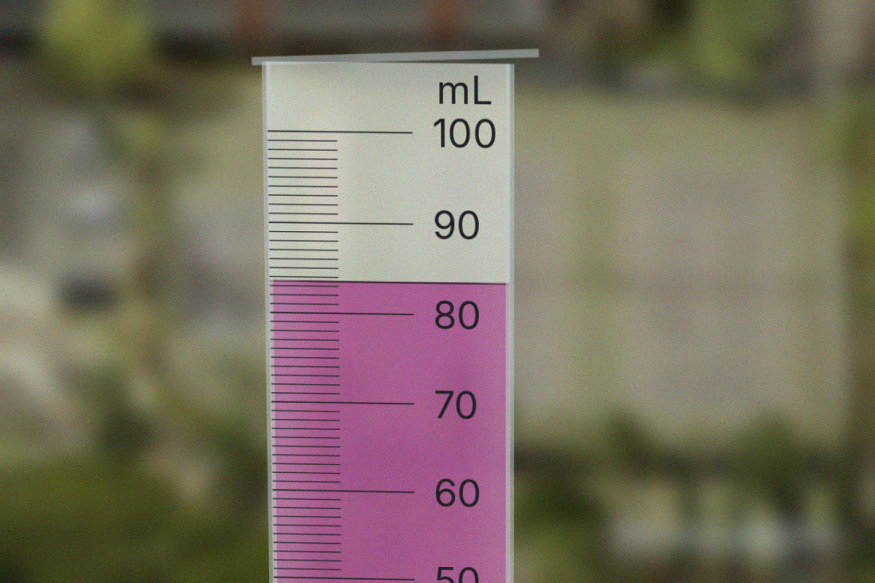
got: 83.5 mL
